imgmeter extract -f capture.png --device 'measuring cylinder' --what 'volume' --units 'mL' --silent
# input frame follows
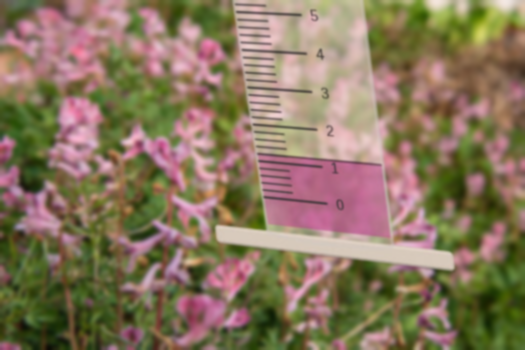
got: 1.2 mL
